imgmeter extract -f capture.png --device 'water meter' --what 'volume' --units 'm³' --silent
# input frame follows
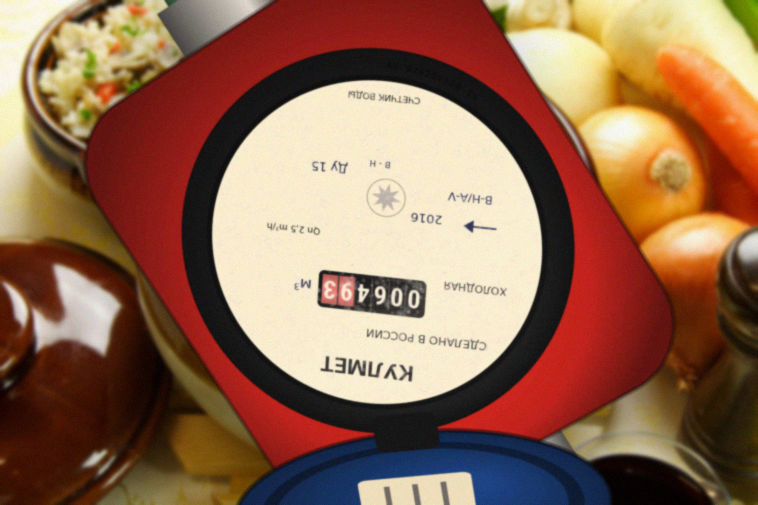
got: 64.93 m³
